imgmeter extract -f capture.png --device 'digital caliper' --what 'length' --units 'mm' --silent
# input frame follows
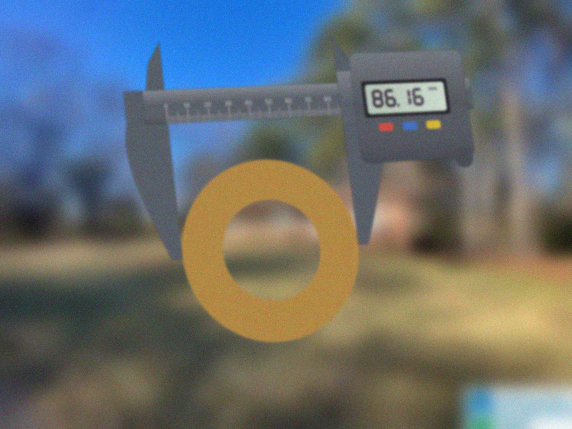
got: 86.16 mm
